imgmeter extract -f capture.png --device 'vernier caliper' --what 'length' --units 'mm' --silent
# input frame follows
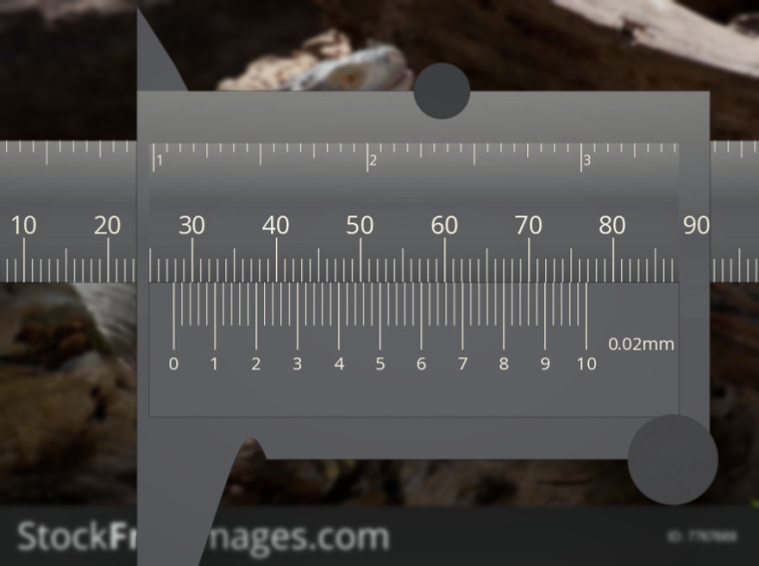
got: 27.8 mm
